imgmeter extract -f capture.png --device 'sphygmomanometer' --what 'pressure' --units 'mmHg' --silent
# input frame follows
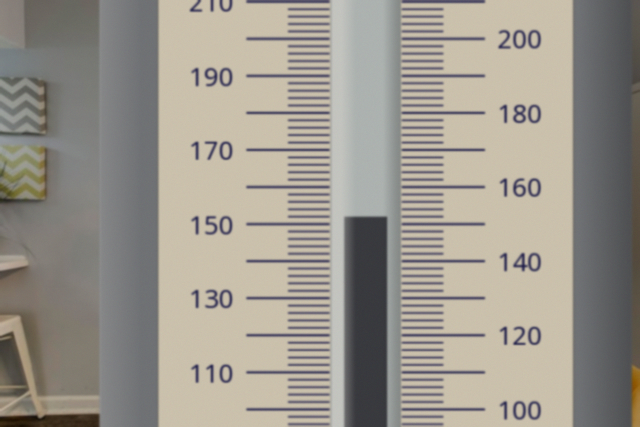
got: 152 mmHg
